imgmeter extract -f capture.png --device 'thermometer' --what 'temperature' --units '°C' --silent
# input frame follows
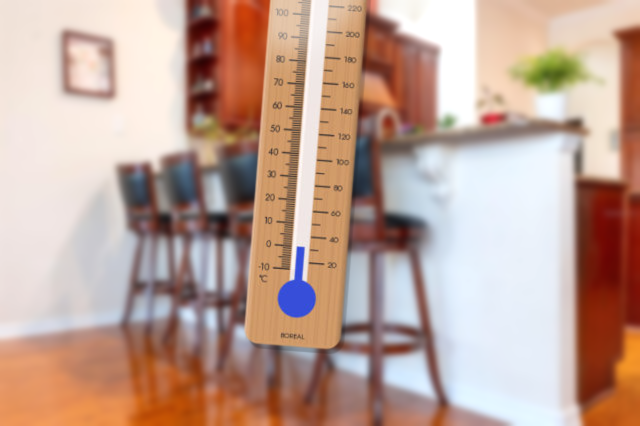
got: 0 °C
